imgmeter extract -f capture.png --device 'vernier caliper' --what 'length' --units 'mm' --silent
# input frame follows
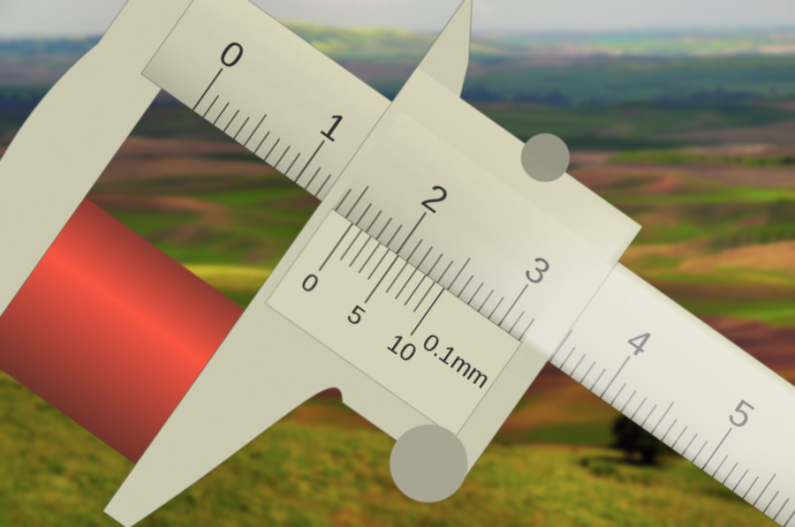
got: 15.7 mm
